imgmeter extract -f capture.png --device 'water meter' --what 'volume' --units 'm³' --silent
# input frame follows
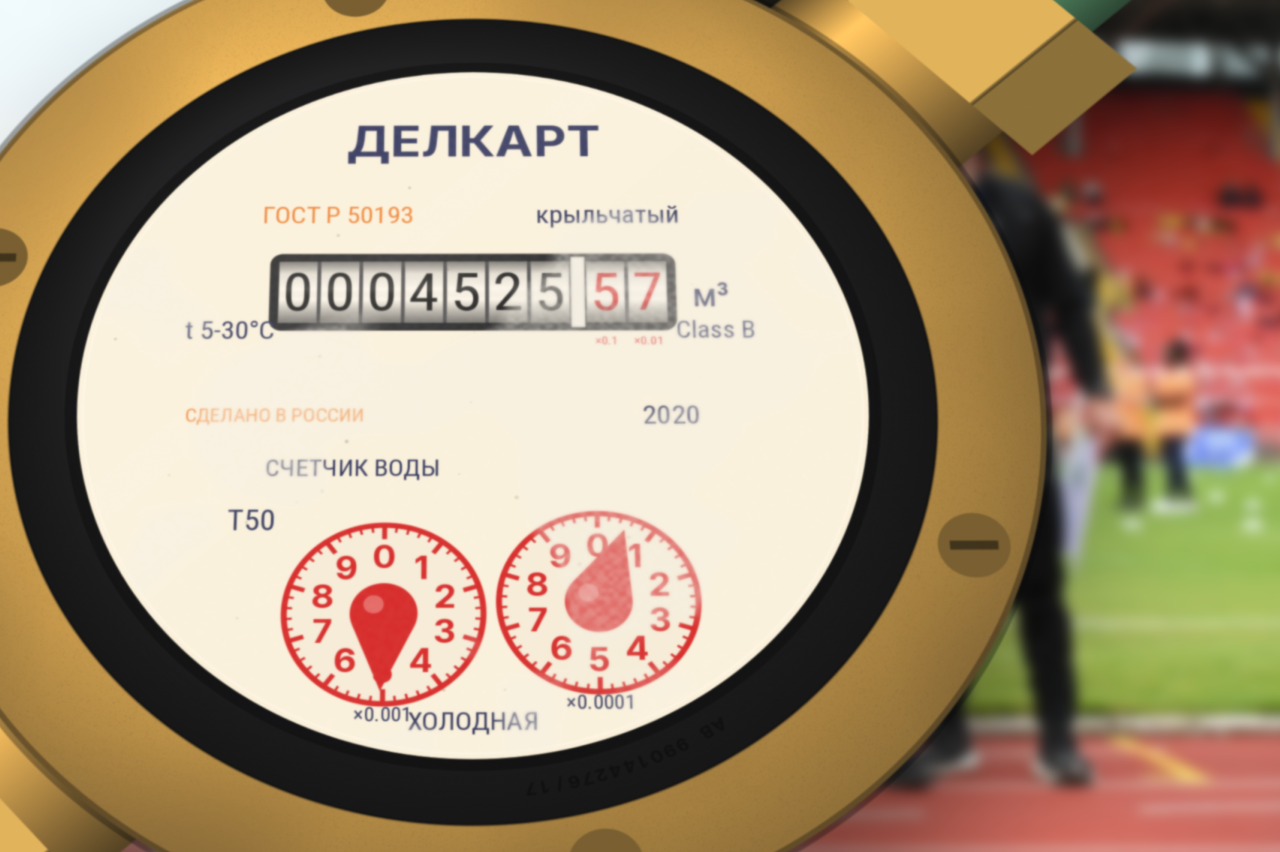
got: 4525.5750 m³
